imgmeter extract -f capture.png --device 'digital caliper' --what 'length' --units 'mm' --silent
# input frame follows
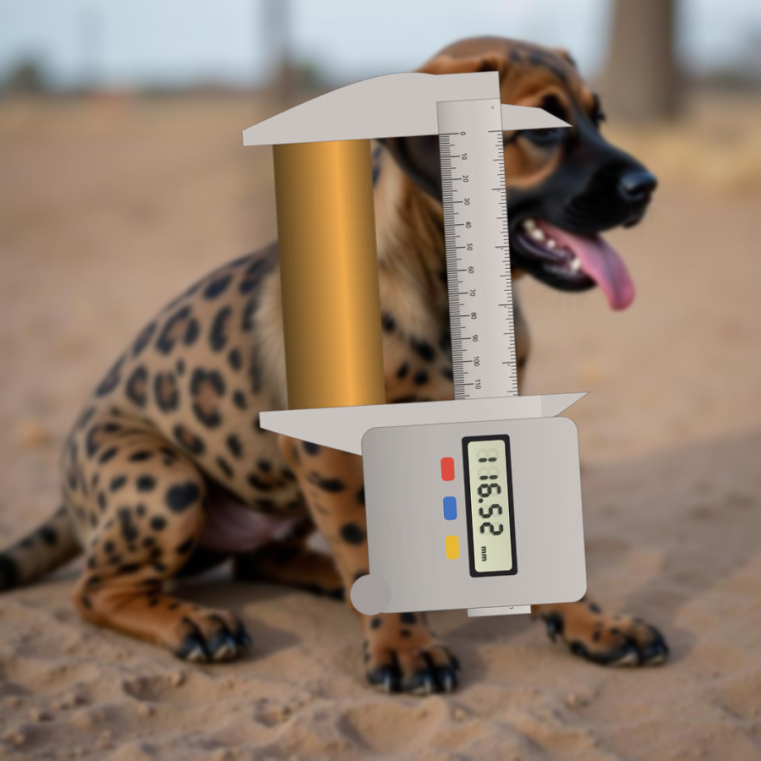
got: 116.52 mm
